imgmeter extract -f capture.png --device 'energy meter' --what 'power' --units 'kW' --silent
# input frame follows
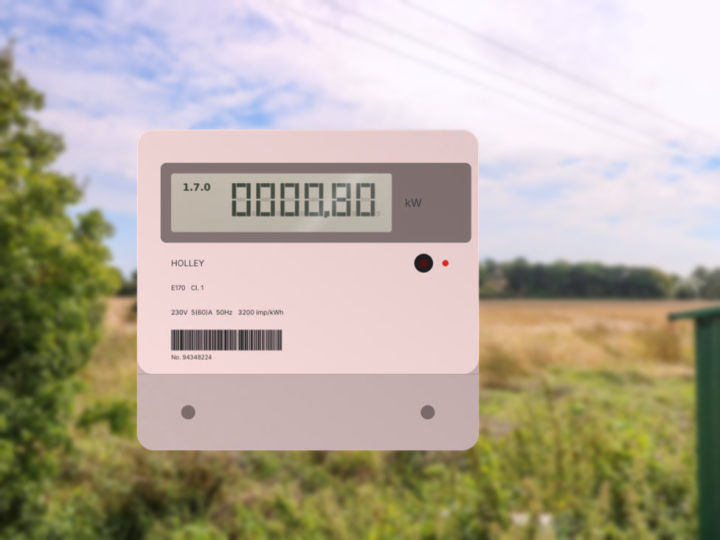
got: 0.80 kW
